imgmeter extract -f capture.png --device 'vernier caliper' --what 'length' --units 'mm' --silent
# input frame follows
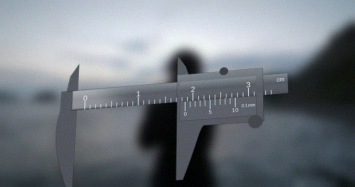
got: 18.6 mm
